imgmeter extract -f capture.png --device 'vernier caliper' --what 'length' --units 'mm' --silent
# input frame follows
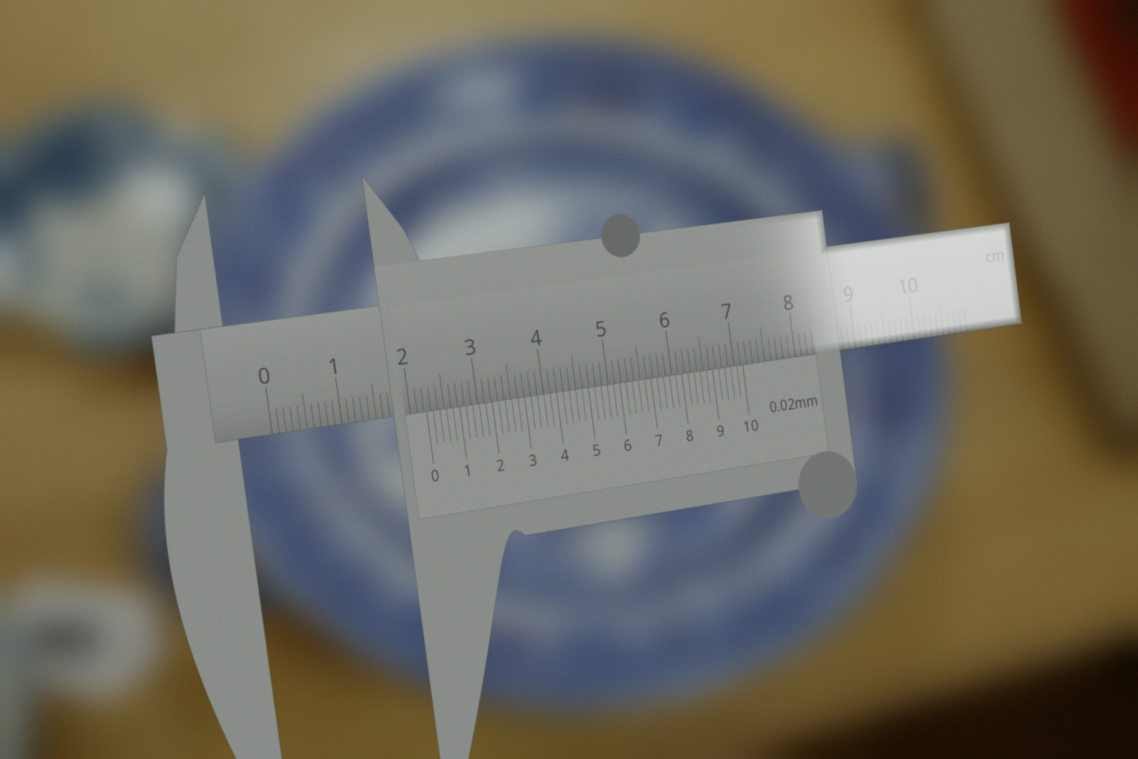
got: 22.4 mm
